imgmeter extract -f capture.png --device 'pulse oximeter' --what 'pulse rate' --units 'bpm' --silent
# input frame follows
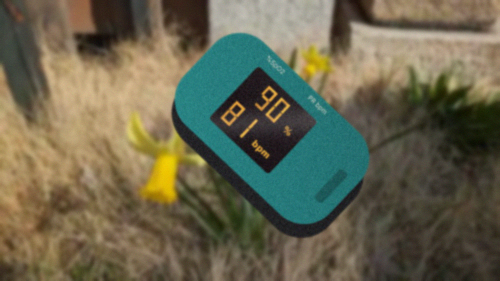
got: 81 bpm
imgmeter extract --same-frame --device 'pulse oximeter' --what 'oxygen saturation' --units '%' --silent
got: 90 %
